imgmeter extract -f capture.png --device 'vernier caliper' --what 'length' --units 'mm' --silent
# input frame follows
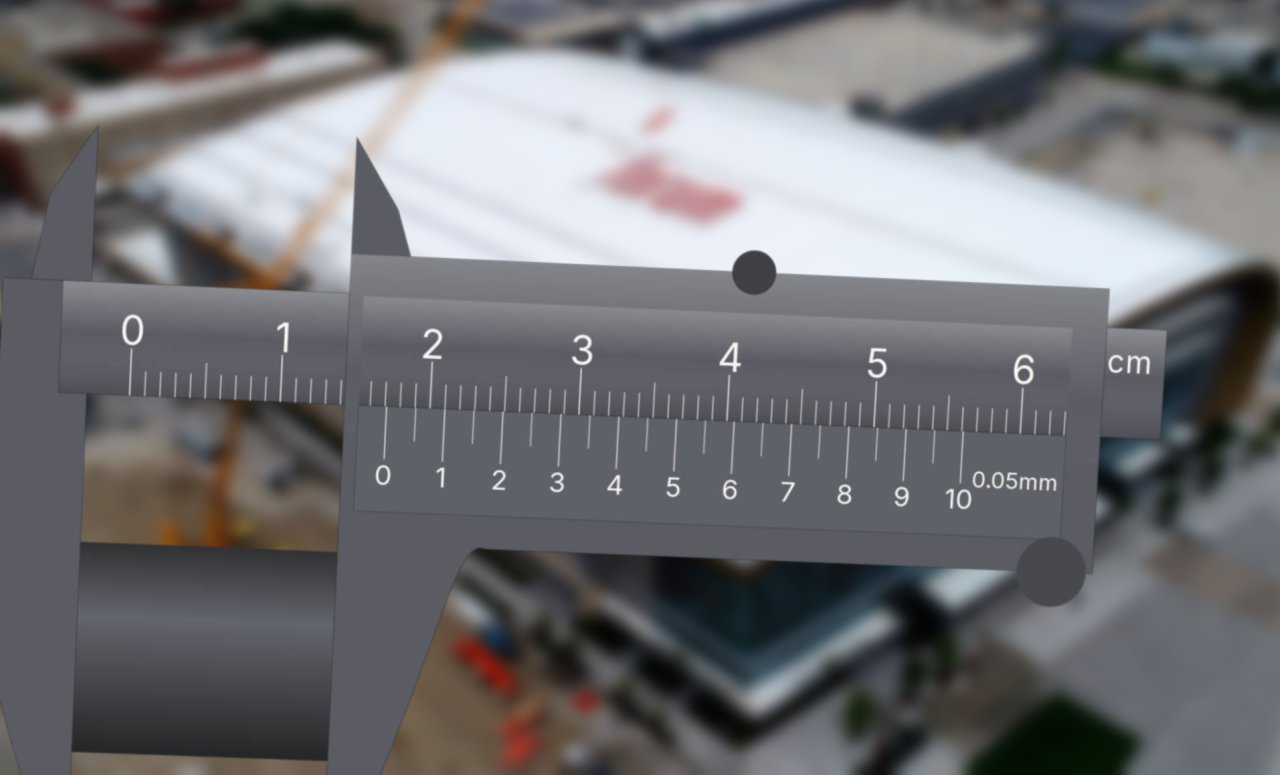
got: 17.1 mm
